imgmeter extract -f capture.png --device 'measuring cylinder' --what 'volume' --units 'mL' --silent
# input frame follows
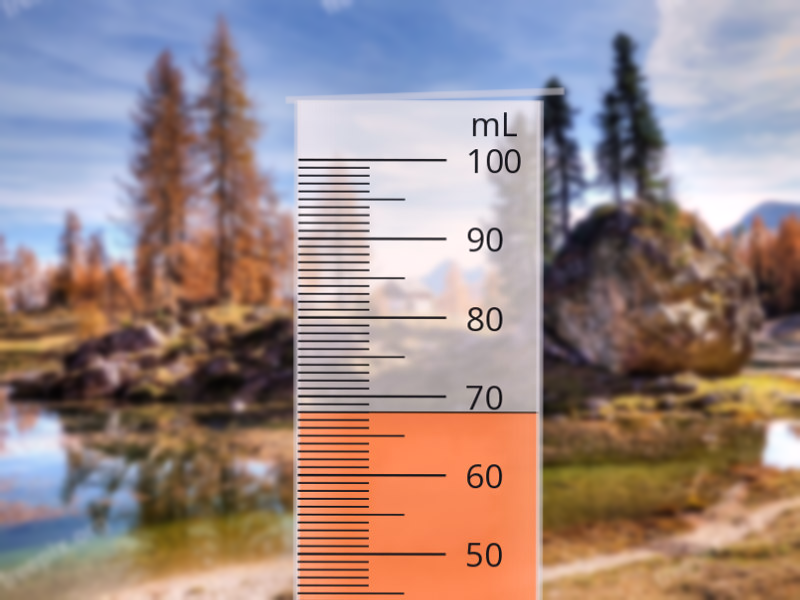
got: 68 mL
